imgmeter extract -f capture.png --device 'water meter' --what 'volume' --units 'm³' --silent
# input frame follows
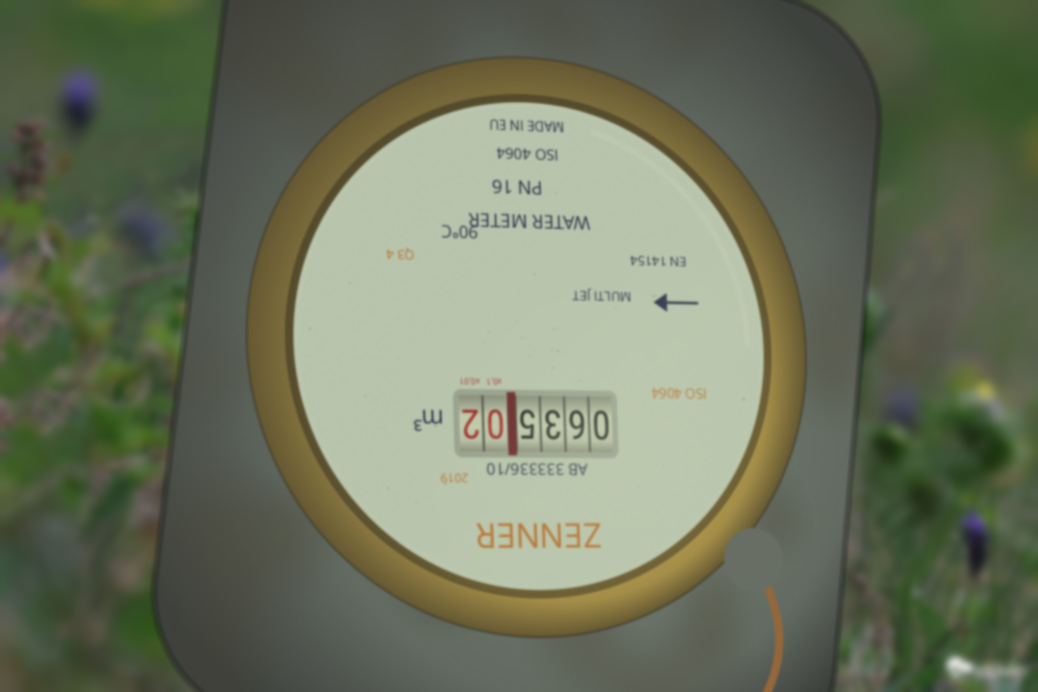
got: 635.02 m³
